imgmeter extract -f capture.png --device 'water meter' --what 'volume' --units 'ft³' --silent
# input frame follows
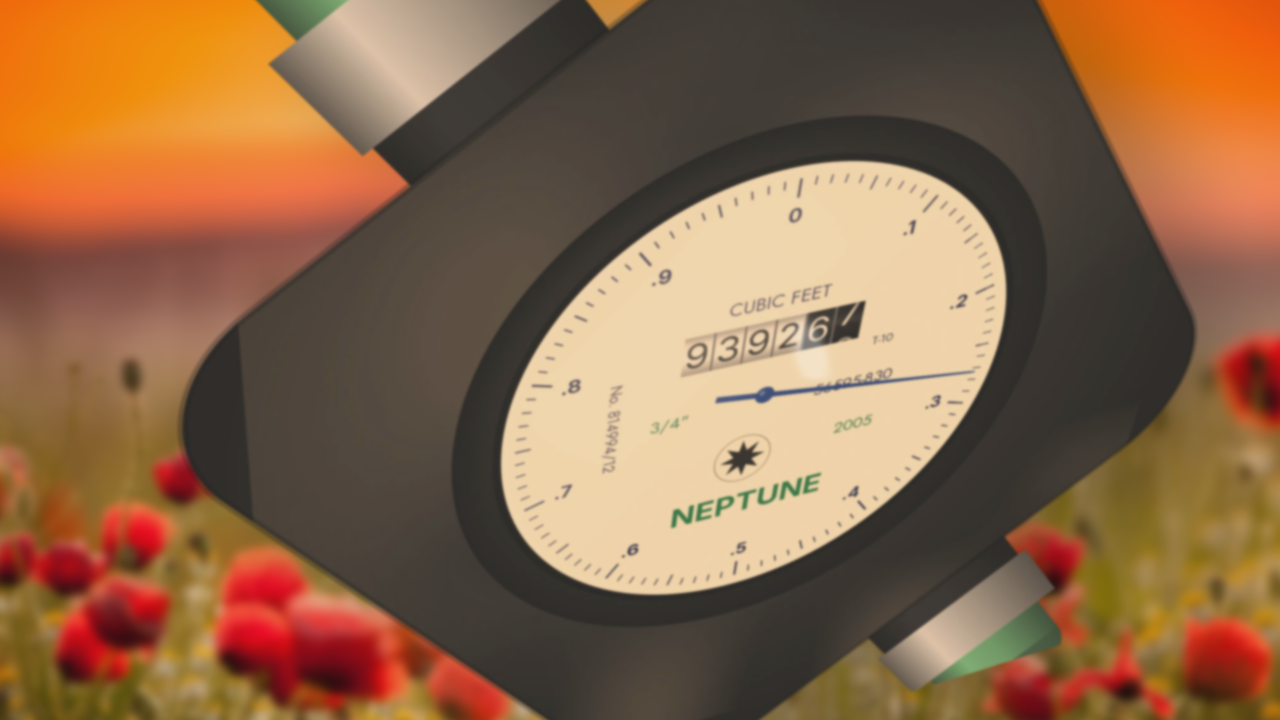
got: 939267.27 ft³
